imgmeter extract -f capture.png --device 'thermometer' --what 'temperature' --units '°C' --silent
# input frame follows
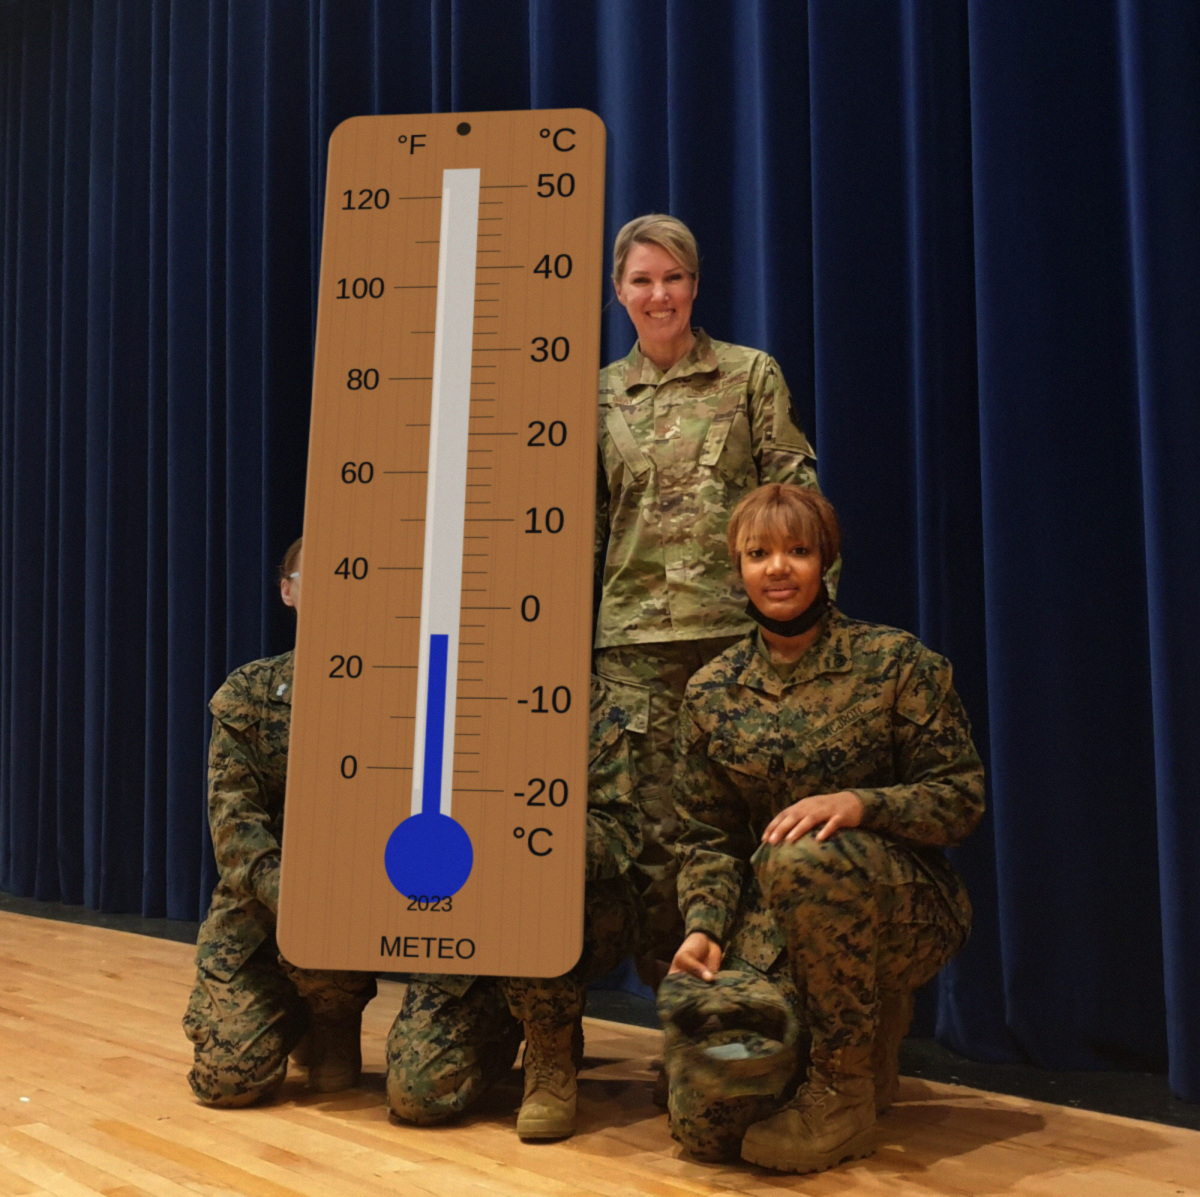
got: -3 °C
